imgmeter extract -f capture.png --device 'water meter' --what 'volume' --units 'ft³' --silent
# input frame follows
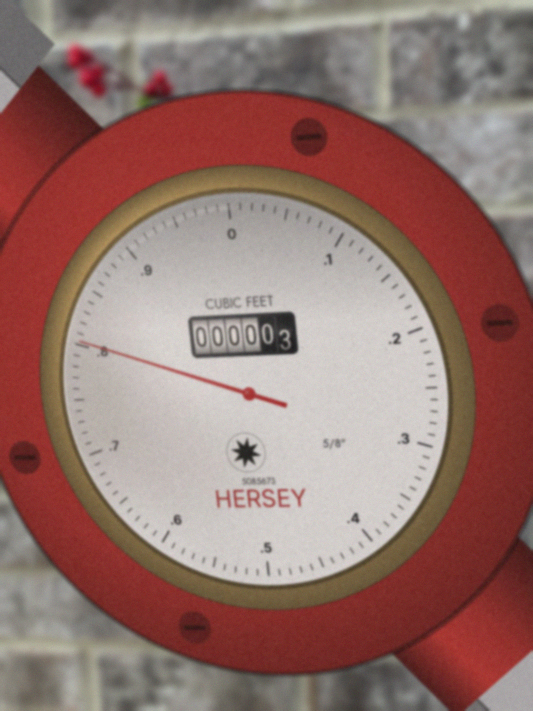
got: 2.80 ft³
